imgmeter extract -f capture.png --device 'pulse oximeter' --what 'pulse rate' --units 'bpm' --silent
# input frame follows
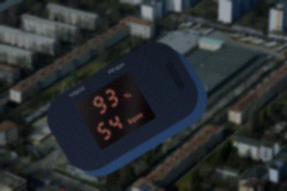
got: 54 bpm
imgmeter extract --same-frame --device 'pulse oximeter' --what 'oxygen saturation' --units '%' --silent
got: 93 %
